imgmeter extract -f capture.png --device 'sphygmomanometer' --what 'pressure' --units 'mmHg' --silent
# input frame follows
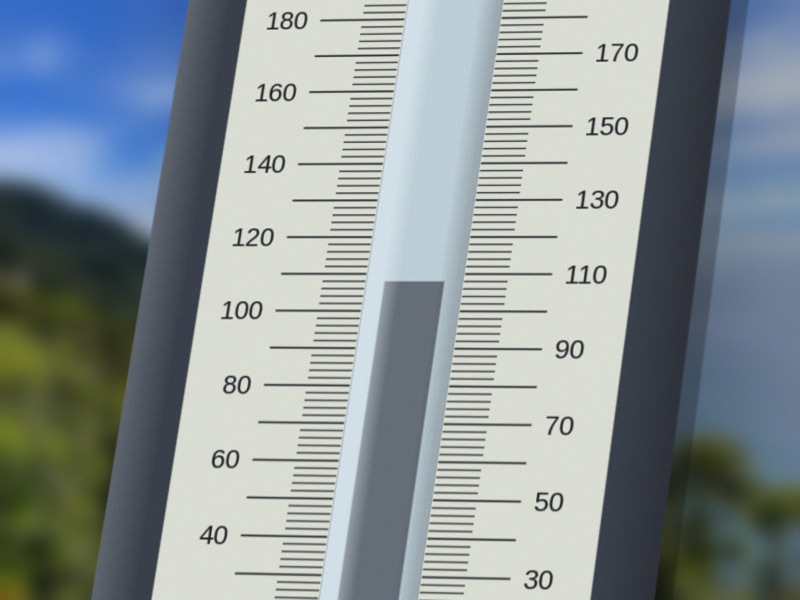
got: 108 mmHg
